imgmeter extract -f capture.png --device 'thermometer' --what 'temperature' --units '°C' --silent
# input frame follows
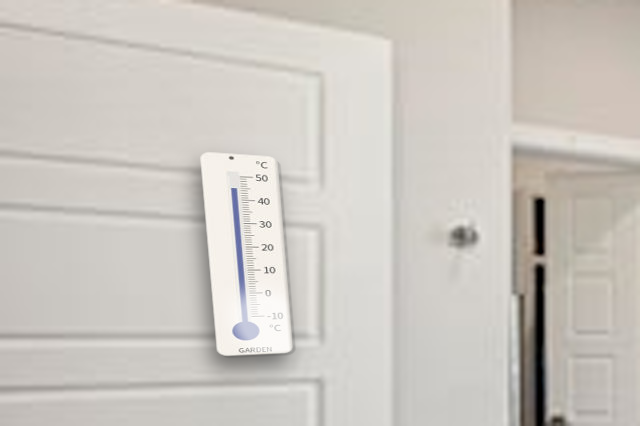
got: 45 °C
